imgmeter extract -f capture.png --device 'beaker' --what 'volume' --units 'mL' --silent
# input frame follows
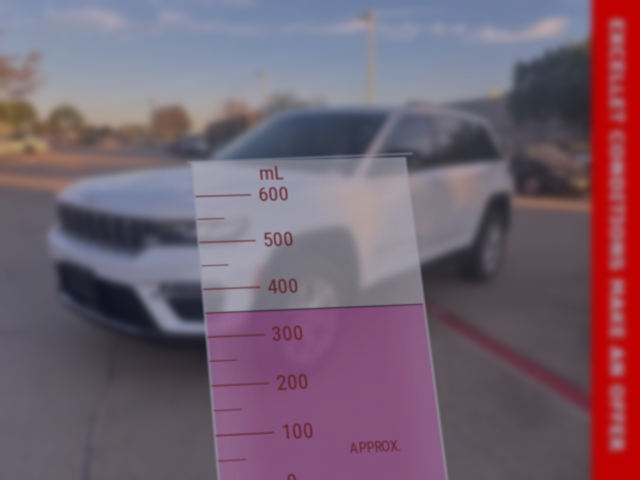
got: 350 mL
